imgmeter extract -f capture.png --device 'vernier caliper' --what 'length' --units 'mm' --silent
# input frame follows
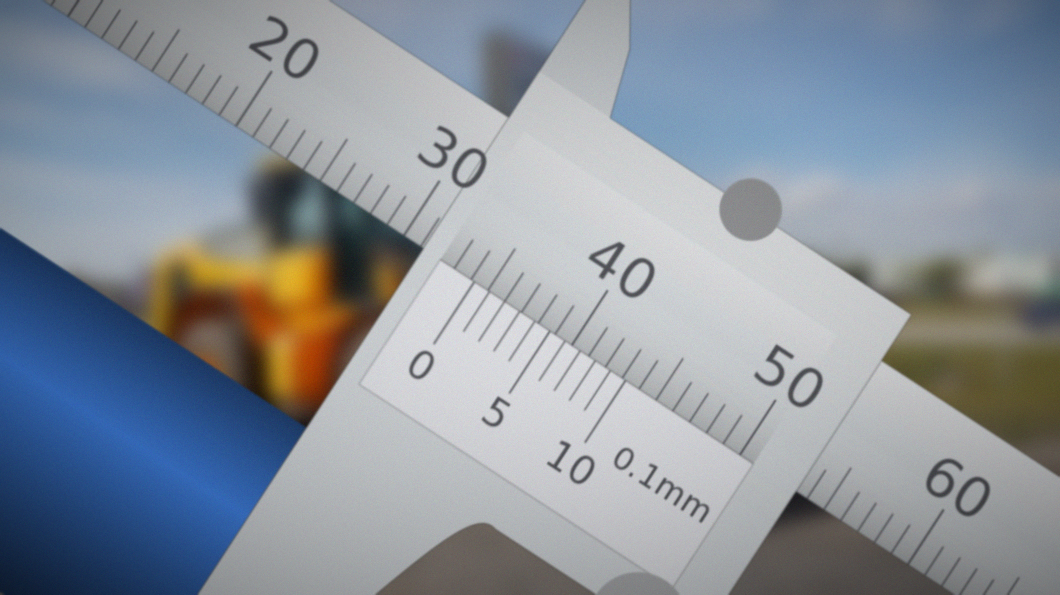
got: 34.2 mm
